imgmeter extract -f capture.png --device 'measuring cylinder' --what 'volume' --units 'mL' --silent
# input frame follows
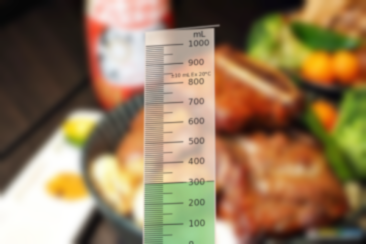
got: 300 mL
